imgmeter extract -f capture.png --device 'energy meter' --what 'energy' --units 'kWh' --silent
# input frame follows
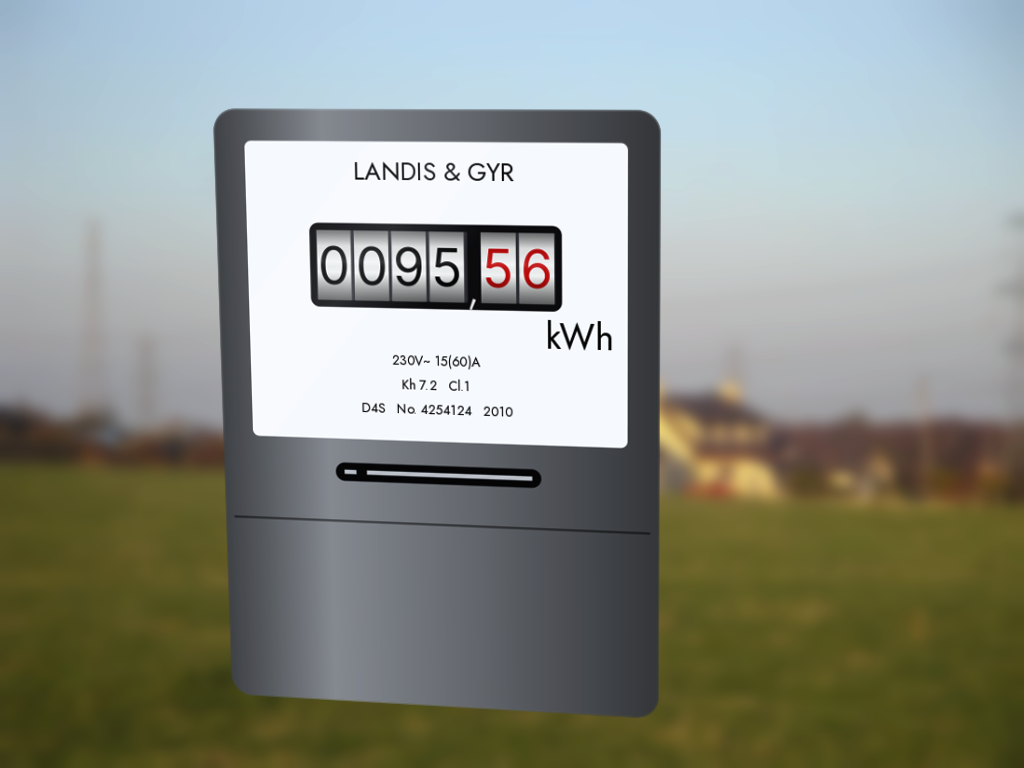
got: 95.56 kWh
